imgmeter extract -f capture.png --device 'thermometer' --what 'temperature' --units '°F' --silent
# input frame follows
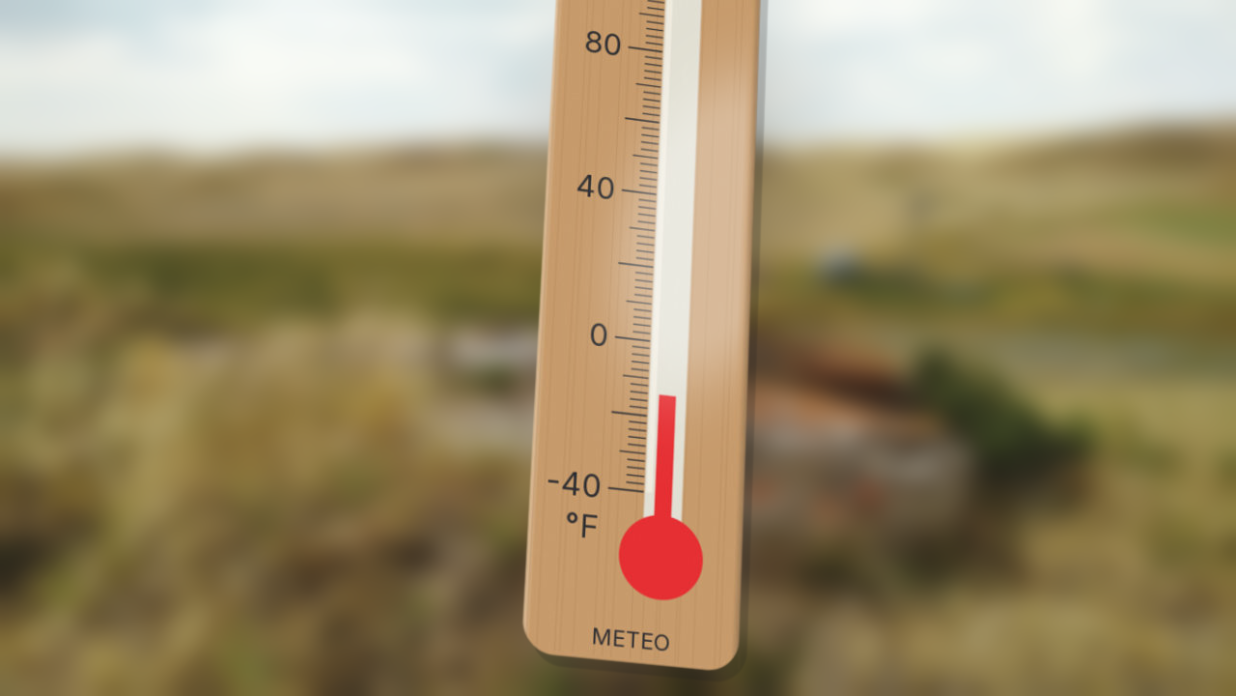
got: -14 °F
